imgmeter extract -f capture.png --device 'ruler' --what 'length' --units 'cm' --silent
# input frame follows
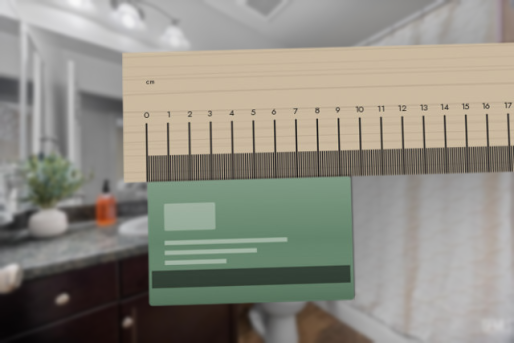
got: 9.5 cm
